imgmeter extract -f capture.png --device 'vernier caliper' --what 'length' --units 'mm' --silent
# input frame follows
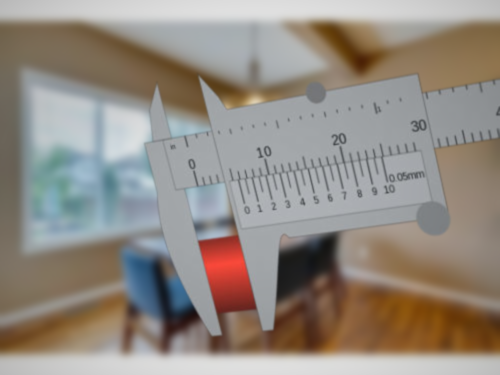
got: 5.8 mm
